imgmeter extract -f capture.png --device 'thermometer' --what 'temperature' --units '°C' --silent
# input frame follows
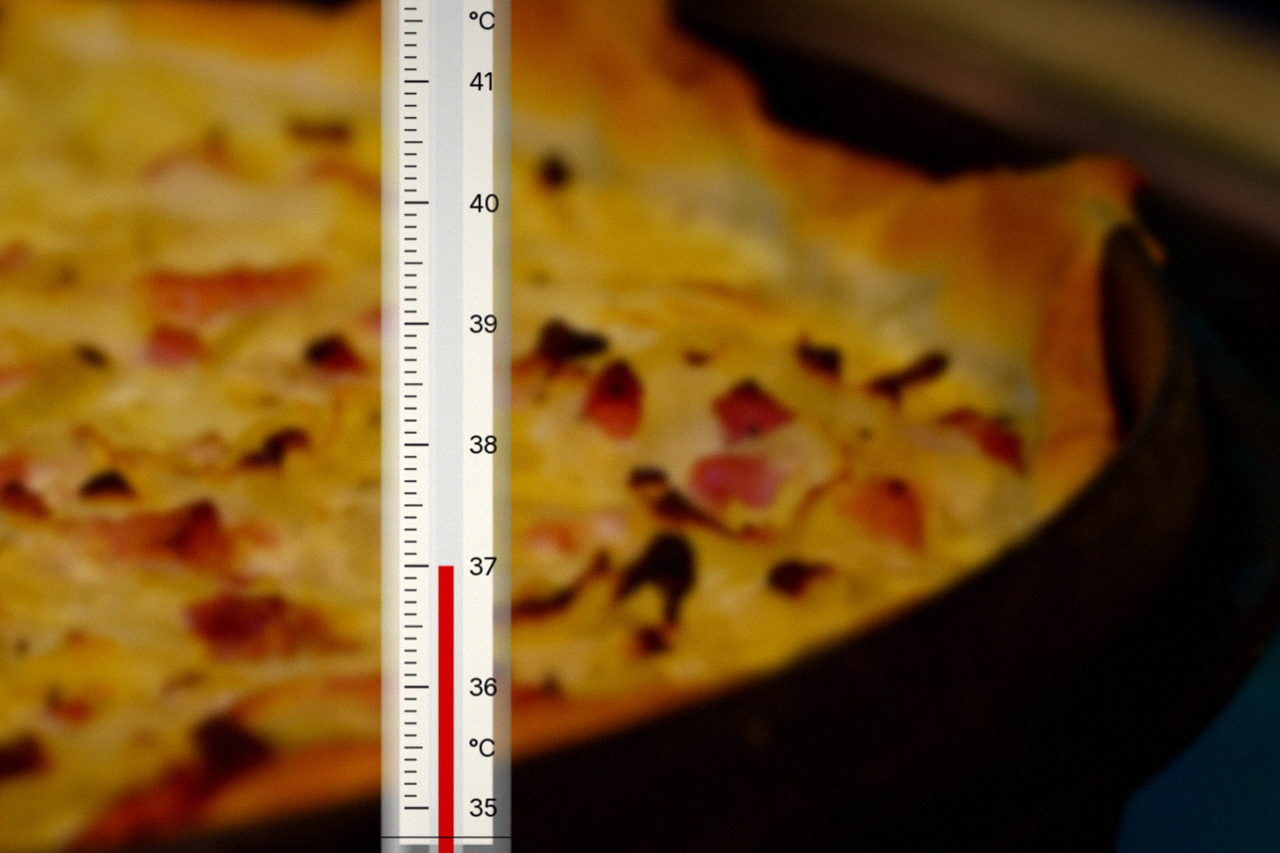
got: 37 °C
